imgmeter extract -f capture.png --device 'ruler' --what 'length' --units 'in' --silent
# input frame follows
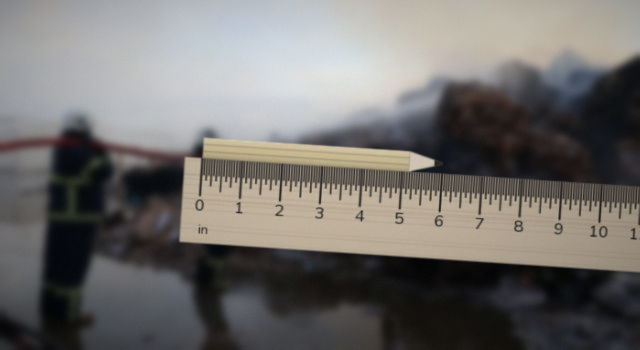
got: 6 in
